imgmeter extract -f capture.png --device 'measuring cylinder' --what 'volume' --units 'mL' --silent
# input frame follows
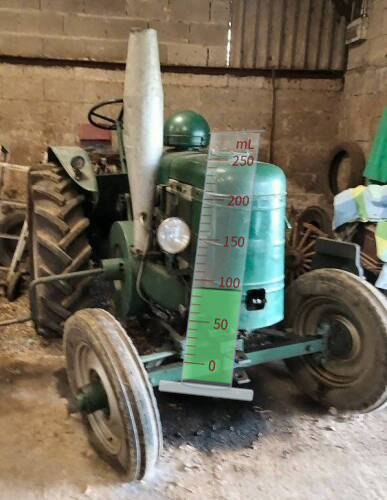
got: 90 mL
